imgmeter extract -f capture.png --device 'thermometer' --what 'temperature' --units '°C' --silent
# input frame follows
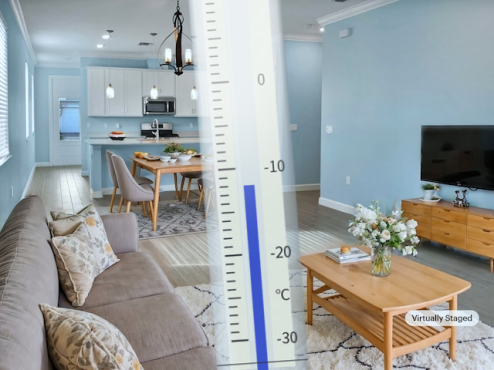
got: -12 °C
